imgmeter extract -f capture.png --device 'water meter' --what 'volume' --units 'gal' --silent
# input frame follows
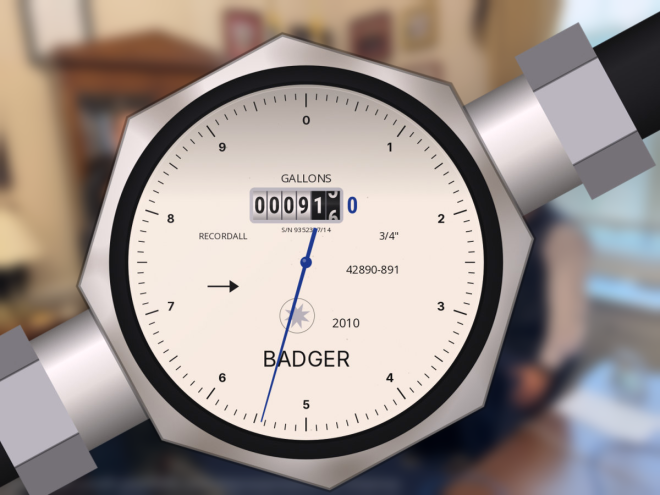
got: 9155.4 gal
